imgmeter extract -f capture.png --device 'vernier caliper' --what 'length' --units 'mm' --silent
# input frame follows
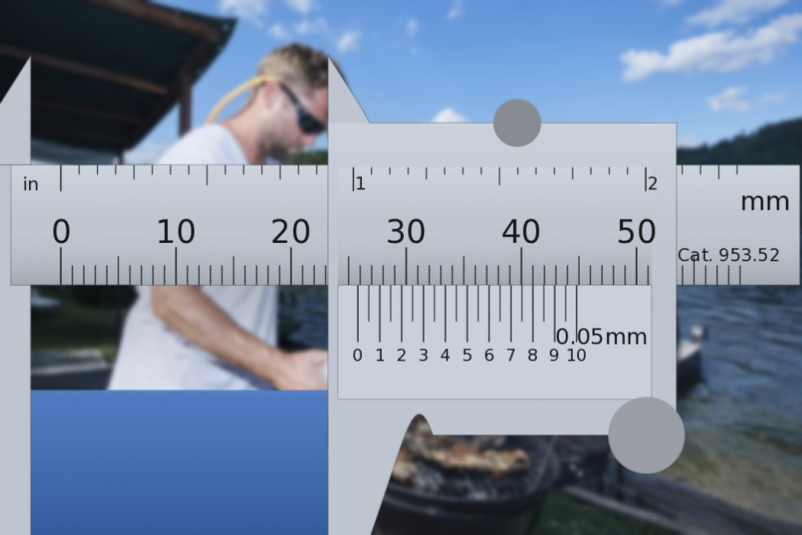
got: 25.8 mm
